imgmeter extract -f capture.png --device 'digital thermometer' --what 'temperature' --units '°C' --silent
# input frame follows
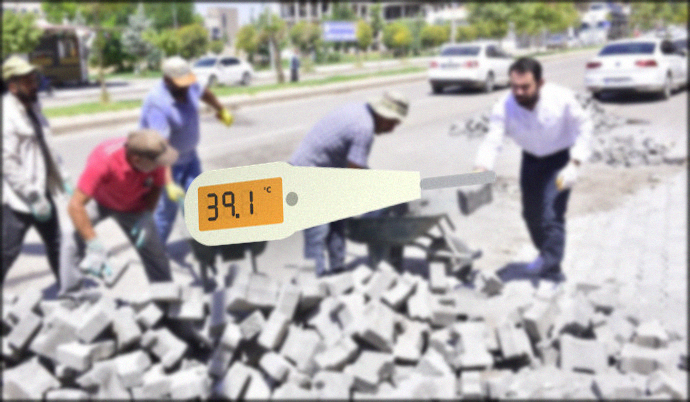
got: 39.1 °C
